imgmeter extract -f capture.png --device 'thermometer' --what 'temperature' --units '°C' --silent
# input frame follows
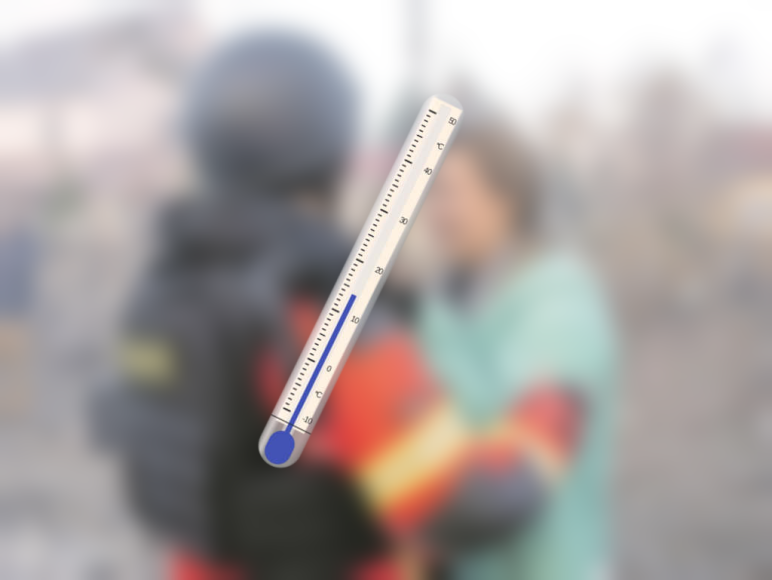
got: 14 °C
